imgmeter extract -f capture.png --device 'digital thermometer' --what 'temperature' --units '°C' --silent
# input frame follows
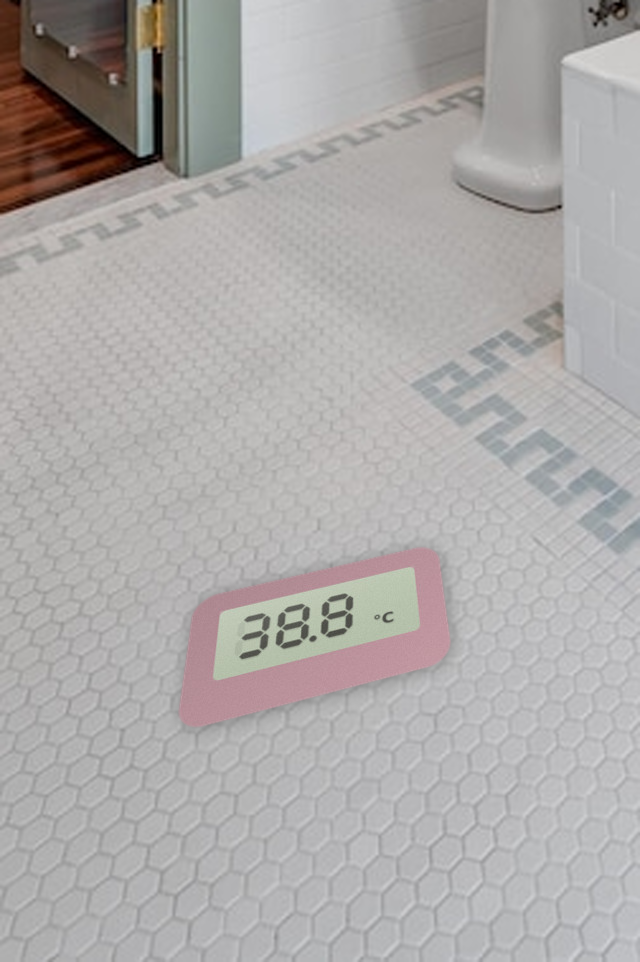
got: 38.8 °C
